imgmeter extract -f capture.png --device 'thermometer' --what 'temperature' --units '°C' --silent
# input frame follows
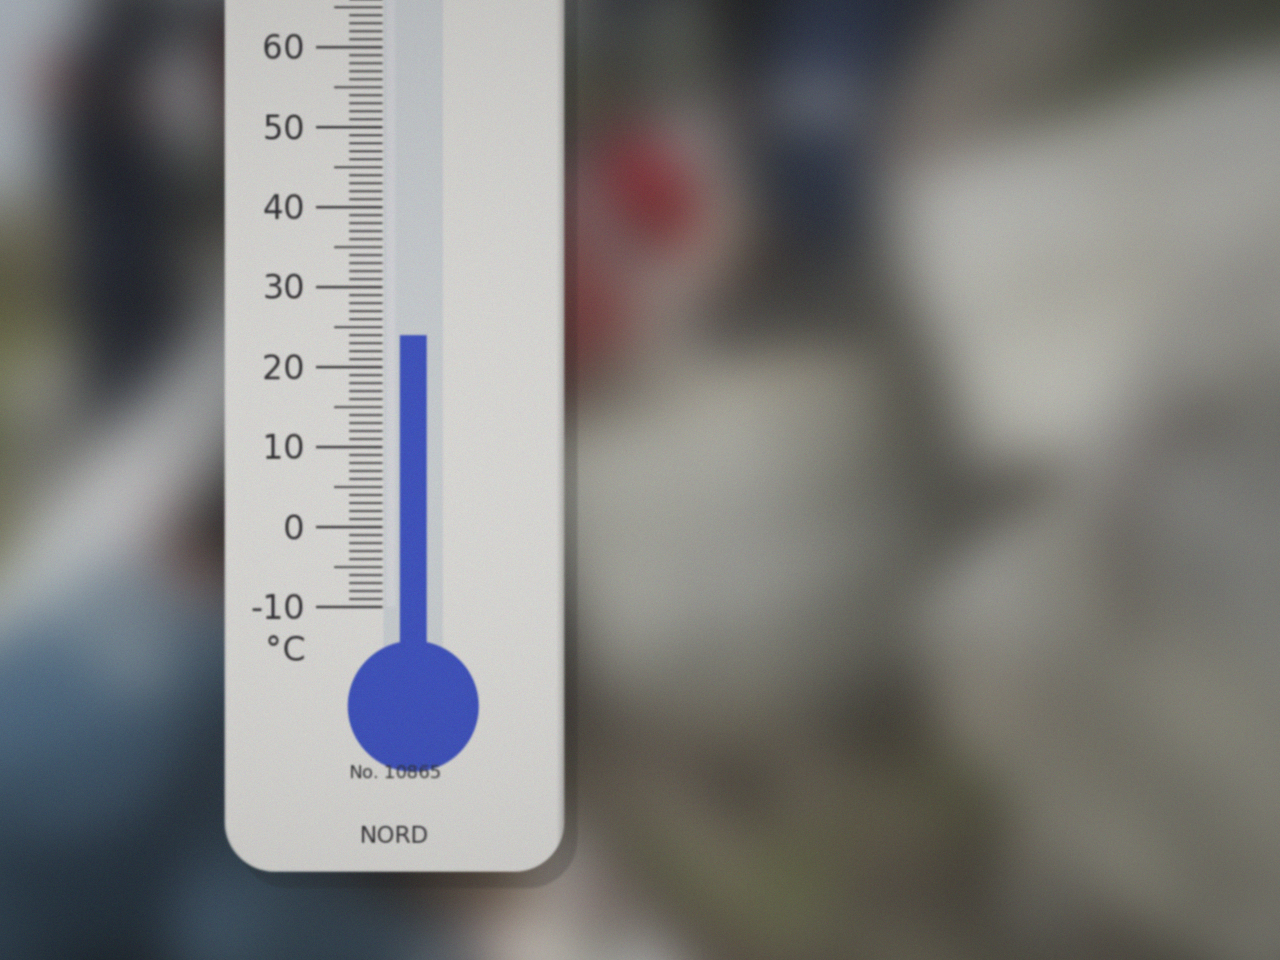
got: 24 °C
